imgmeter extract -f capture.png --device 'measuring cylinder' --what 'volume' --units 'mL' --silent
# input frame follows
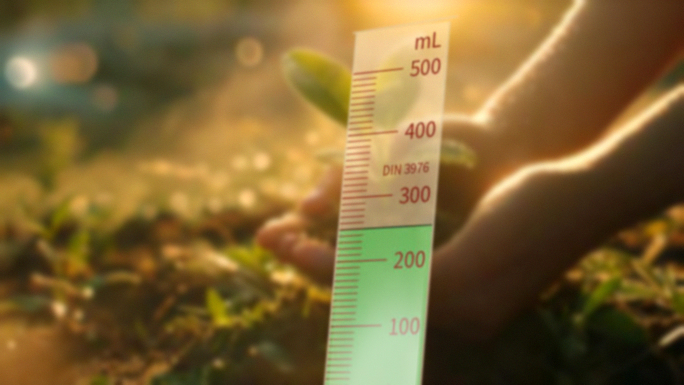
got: 250 mL
